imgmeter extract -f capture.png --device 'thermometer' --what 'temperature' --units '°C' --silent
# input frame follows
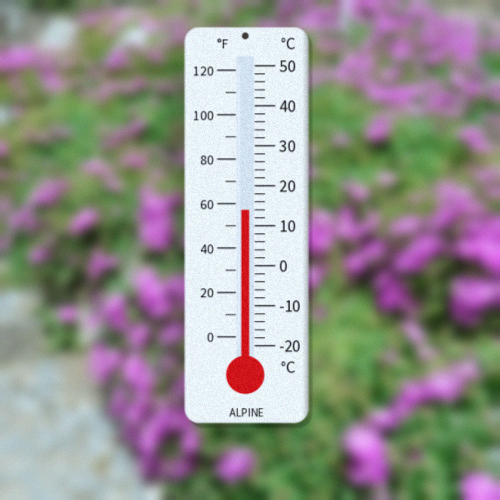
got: 14 °C
